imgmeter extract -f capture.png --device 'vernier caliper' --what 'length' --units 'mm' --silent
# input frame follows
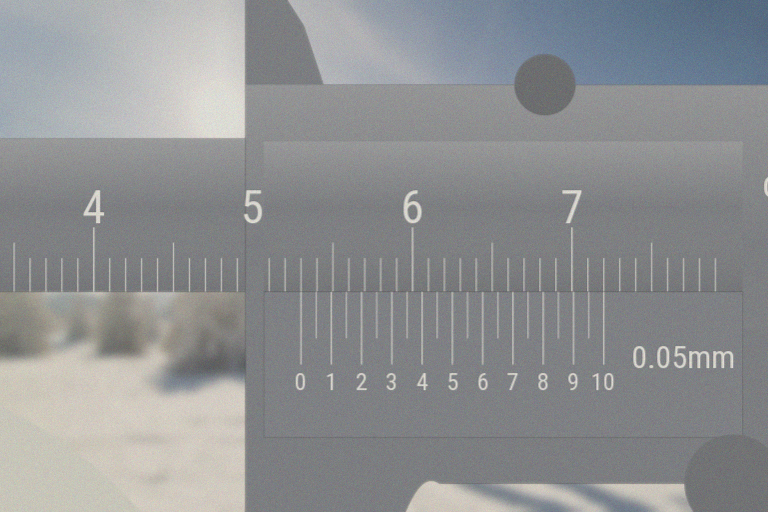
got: 53.0 mm
